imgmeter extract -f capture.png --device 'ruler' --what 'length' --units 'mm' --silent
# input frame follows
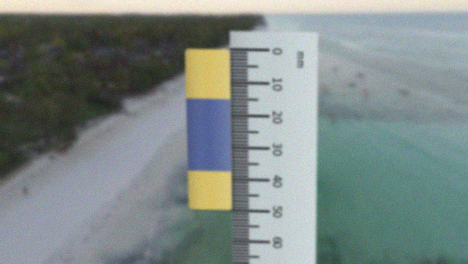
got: 50 mm
